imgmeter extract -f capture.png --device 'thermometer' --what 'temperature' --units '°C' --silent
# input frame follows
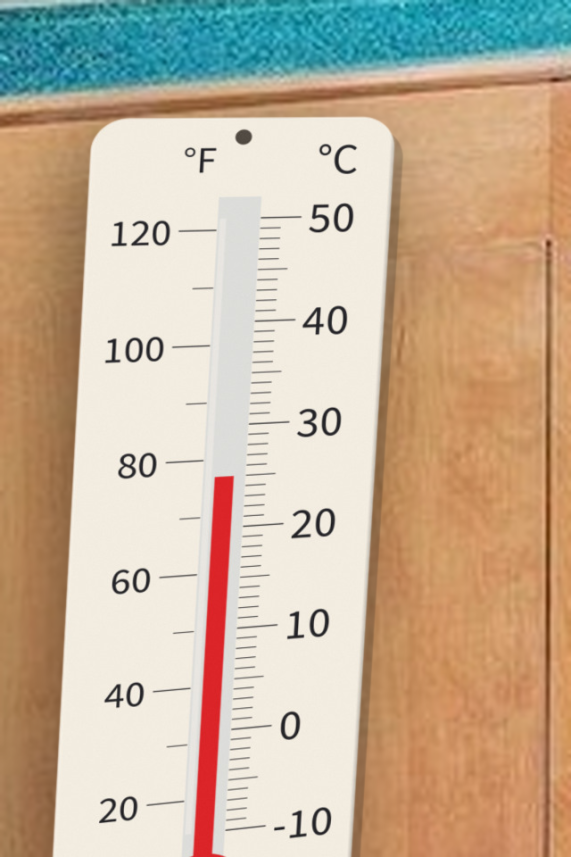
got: 25 °C
